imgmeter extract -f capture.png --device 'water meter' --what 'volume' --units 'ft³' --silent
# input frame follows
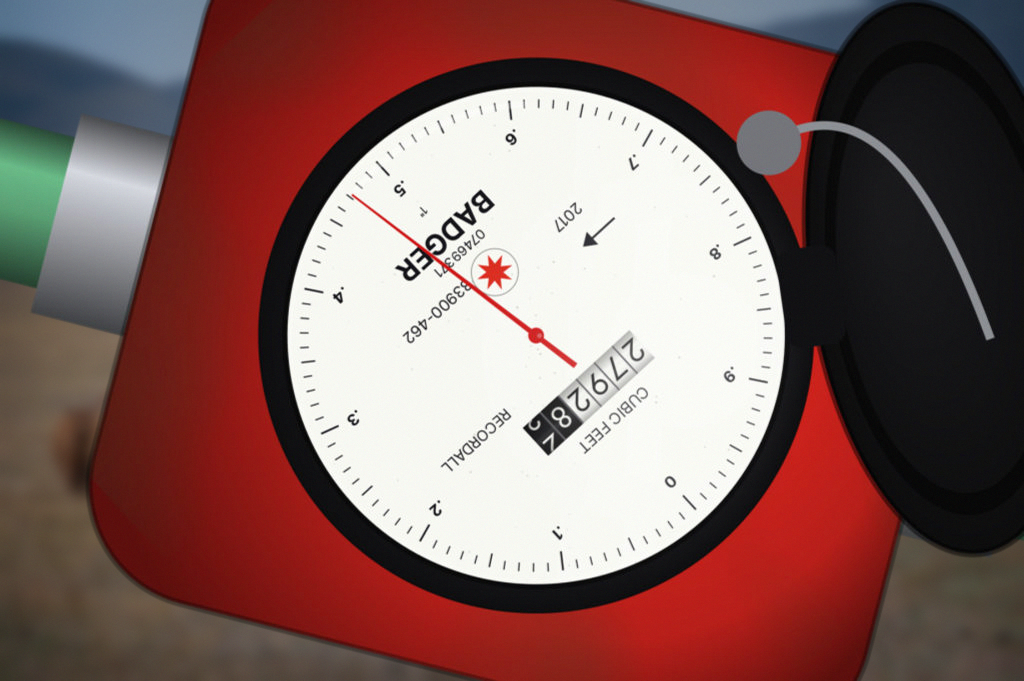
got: 279282.47 ft³
